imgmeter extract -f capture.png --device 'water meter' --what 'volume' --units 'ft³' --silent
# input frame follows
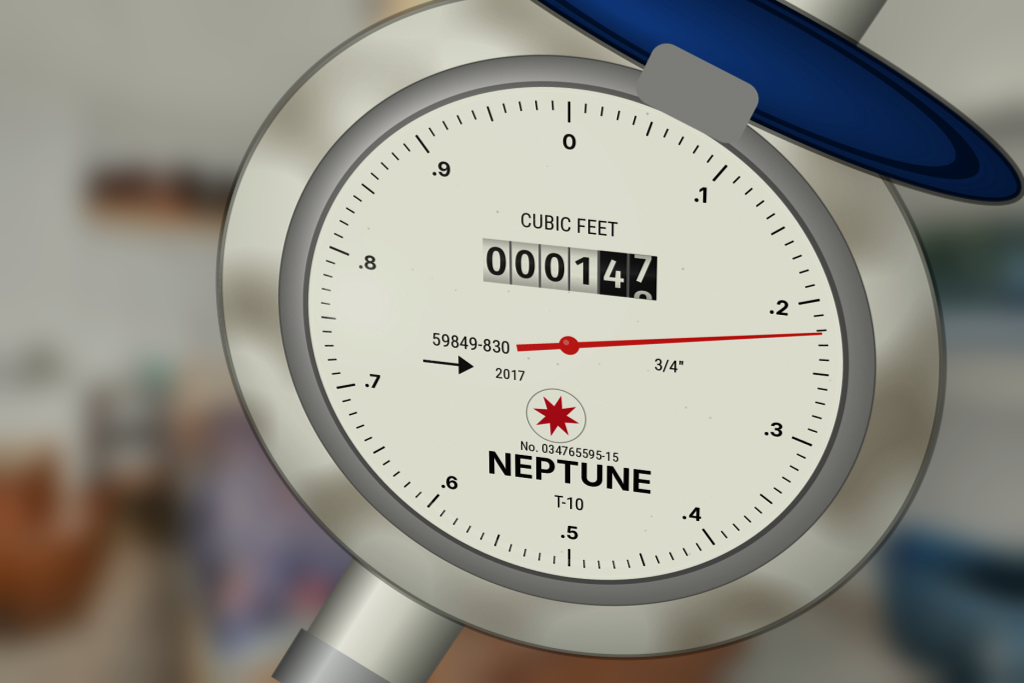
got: 147.22 ft³
